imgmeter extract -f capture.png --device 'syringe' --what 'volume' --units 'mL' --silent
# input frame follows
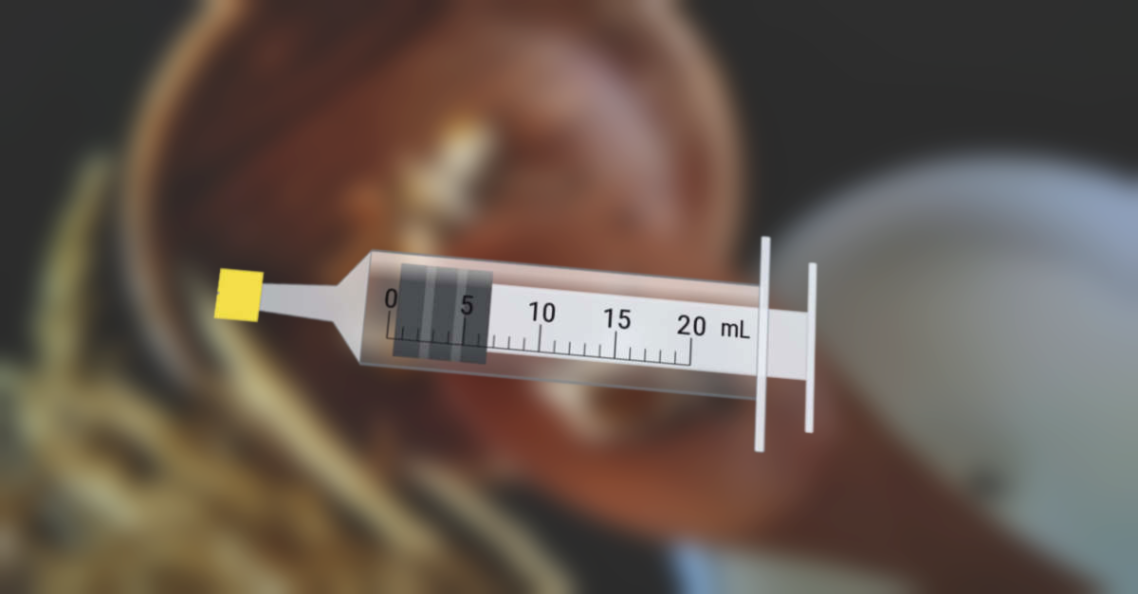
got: 0.5 mL
